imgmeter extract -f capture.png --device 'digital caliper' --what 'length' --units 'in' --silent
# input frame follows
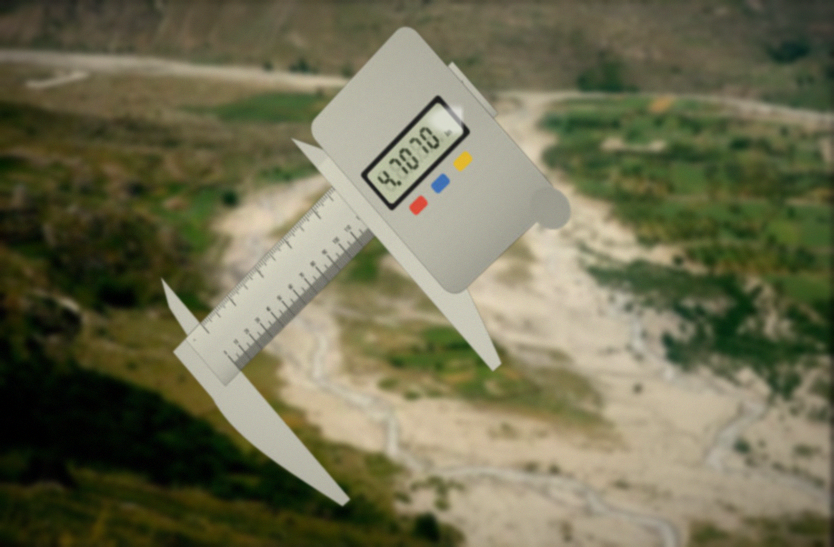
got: 4.7070 in
